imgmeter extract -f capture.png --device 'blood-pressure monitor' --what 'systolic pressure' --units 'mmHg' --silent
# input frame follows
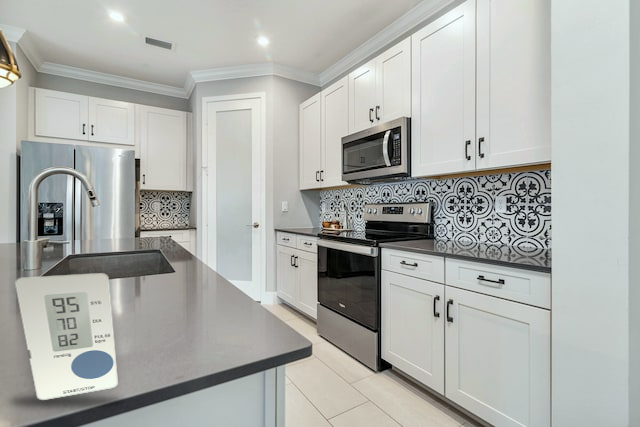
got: 95 mmHg
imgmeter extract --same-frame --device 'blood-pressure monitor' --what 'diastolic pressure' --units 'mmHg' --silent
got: 70 mmHg
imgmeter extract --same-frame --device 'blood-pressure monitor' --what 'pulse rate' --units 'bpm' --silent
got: 82 bpm
